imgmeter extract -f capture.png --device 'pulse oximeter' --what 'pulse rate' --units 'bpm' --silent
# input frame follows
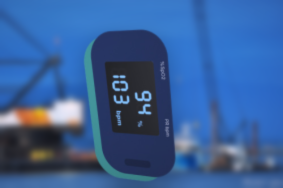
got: 103 bpm
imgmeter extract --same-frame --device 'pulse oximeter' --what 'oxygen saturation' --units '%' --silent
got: 94 %
